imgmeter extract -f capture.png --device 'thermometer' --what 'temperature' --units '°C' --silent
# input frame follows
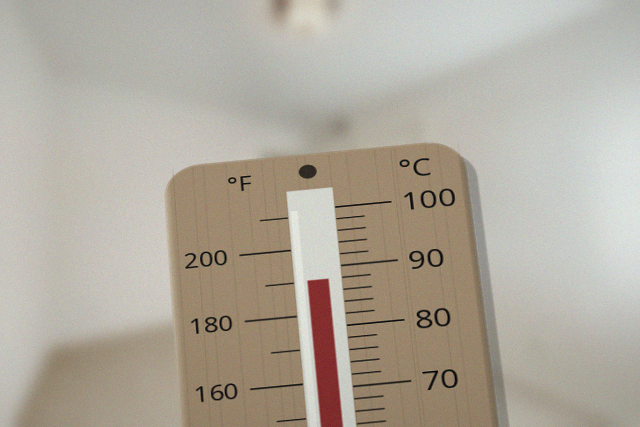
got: 88 °C
